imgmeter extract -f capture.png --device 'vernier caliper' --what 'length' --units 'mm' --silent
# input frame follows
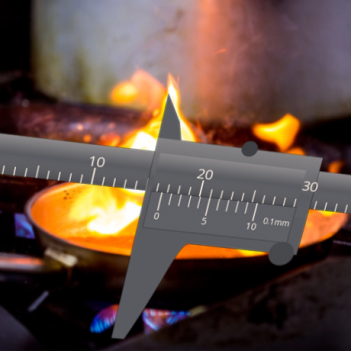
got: 16.5 mm
